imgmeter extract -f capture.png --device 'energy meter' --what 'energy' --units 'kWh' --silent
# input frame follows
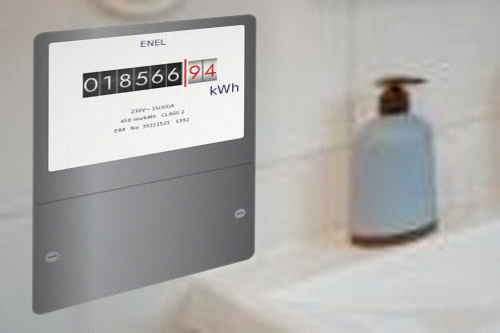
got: 18566.94 kWh
